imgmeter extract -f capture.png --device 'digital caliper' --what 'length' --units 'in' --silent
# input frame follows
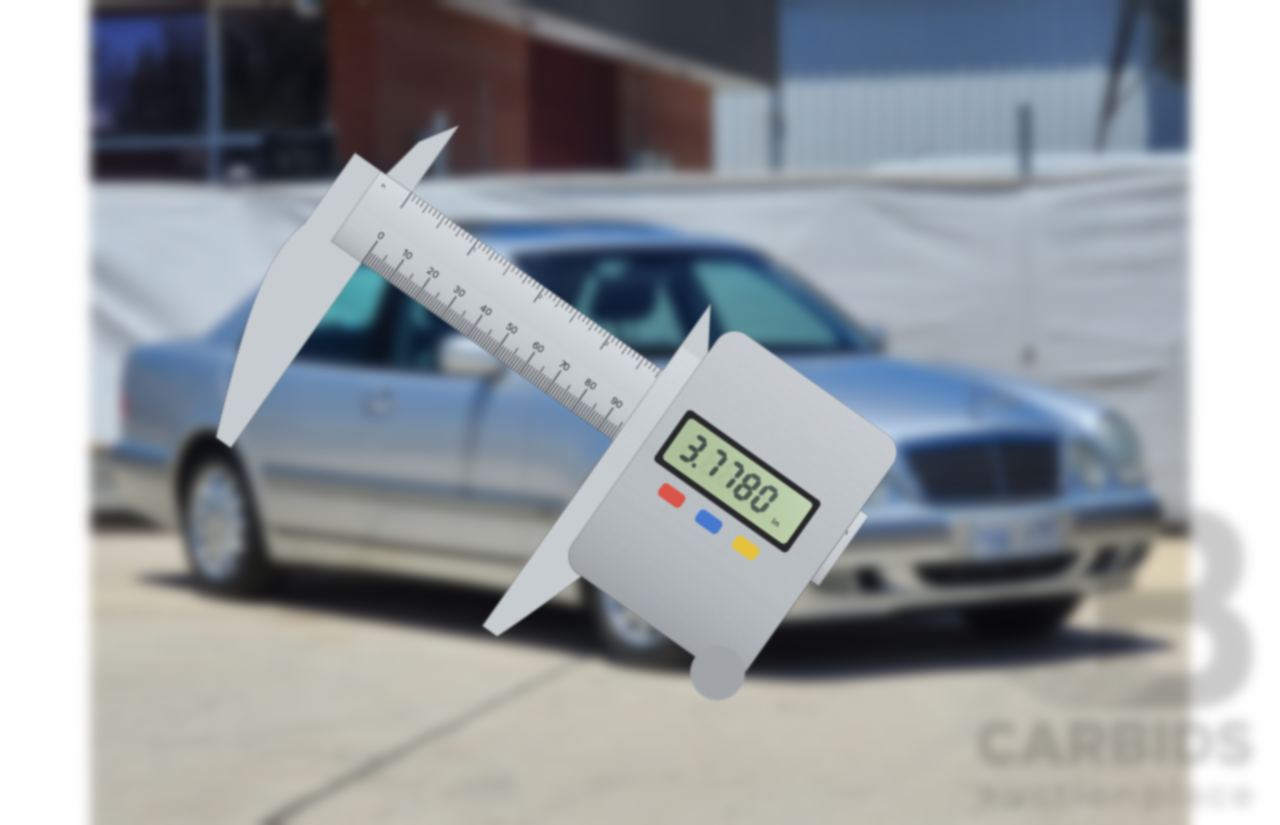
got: 3.7780 in
